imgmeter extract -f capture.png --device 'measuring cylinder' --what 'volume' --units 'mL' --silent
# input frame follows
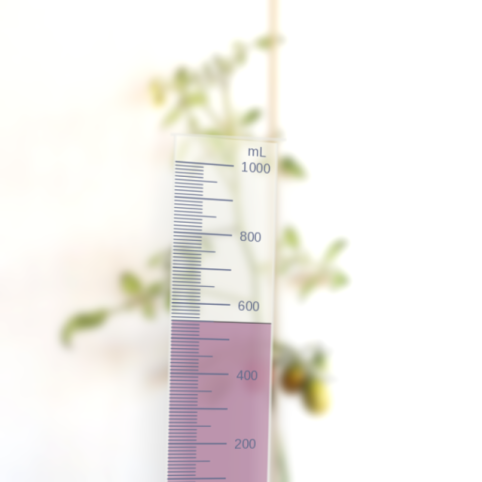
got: 550 mL
